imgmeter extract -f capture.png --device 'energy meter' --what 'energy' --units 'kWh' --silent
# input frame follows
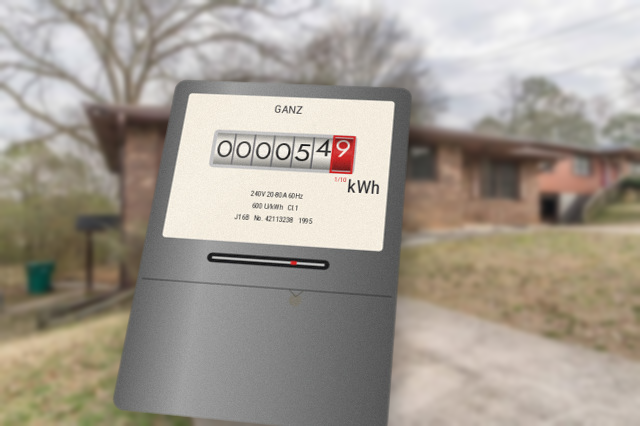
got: 54.9 kWh
